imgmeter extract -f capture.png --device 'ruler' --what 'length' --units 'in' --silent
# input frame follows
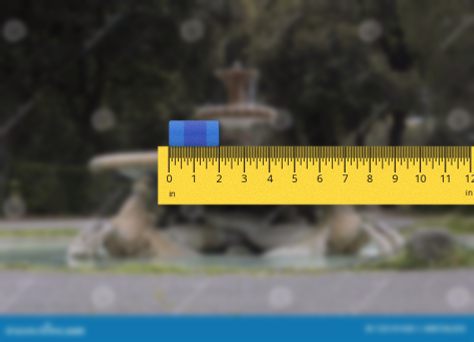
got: 2 in
